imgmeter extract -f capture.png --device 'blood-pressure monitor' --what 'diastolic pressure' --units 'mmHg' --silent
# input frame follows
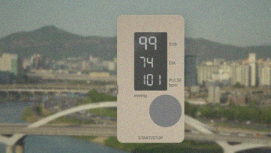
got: 74 mmHg
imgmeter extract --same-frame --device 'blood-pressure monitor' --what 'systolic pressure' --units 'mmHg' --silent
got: 99 mmHg
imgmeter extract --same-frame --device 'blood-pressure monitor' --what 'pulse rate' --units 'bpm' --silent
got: 101 bpm
